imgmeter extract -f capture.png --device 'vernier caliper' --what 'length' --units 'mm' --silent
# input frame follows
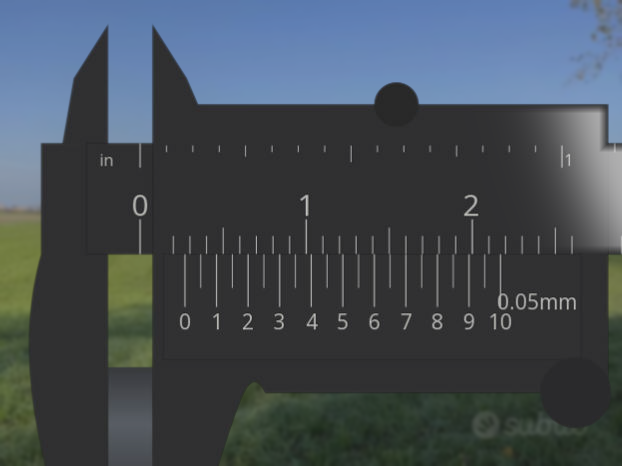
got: 2.7 mm
